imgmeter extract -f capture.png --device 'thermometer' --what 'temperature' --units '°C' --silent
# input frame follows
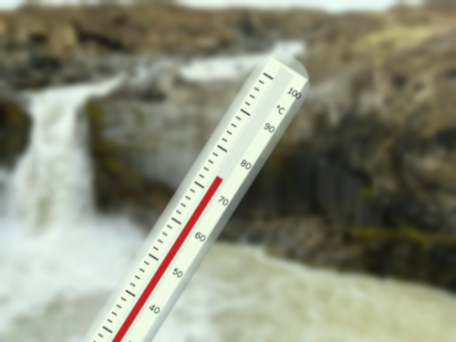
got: 74 °C
